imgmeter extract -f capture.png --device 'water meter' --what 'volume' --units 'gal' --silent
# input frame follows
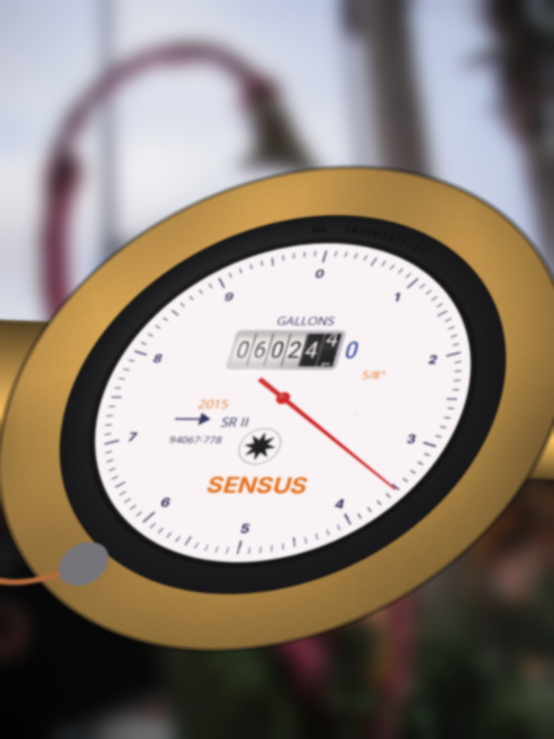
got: 602443.5 gal
